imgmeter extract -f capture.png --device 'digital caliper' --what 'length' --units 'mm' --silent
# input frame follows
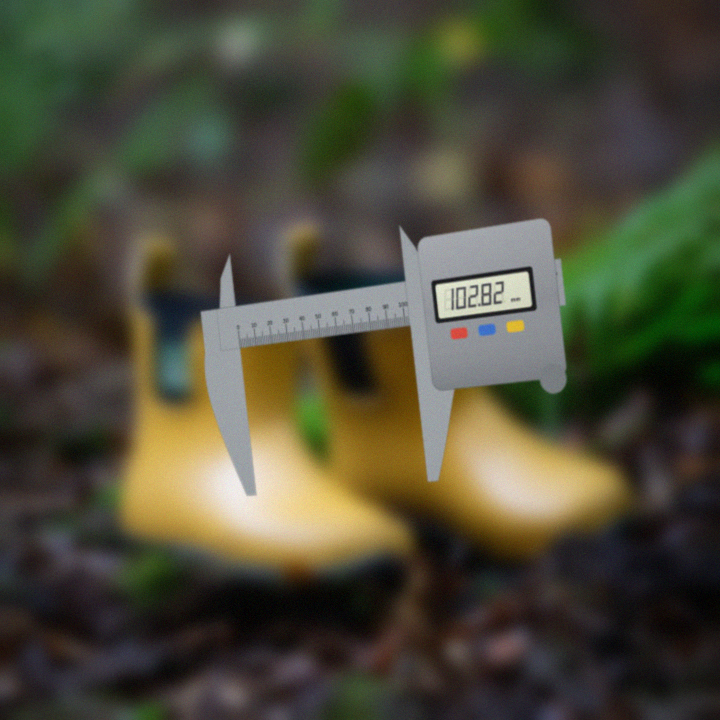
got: 102.82 mm
